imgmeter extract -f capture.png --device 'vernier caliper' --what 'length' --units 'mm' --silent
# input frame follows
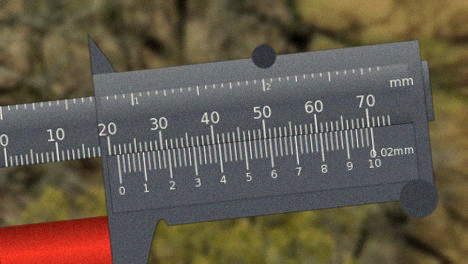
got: 21.5 mm
